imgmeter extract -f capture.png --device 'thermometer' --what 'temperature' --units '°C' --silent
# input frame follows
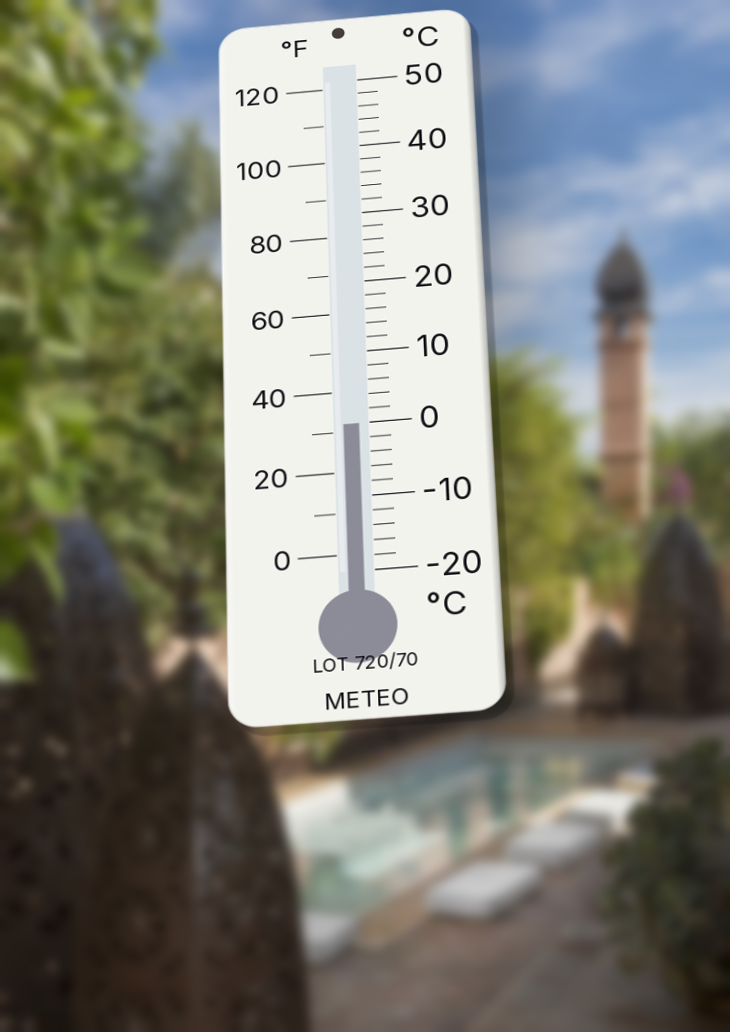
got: 0 °C
